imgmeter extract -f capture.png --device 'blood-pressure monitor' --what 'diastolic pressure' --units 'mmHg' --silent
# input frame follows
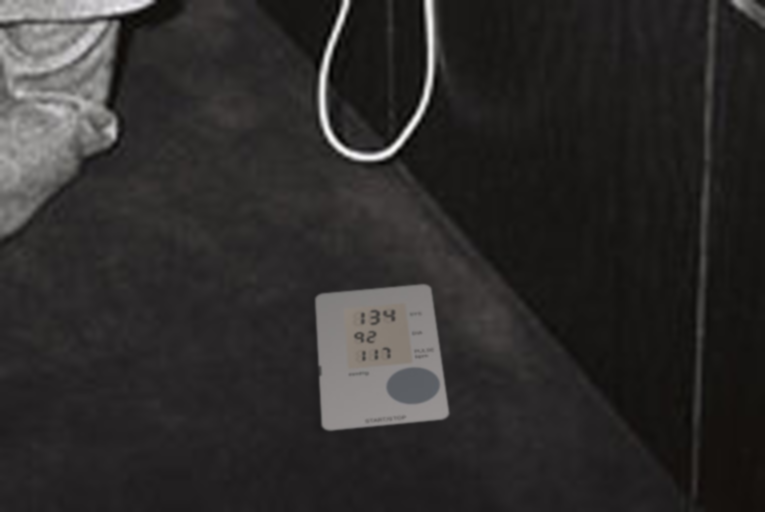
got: 92 mmHg
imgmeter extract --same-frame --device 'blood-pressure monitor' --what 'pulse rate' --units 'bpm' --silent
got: 117 bpm
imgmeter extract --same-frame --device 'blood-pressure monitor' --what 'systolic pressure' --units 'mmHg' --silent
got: 134 mmHg
